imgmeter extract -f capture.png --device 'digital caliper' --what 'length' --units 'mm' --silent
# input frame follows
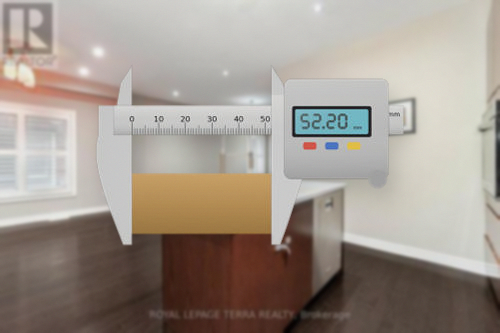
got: 52.20 mm
